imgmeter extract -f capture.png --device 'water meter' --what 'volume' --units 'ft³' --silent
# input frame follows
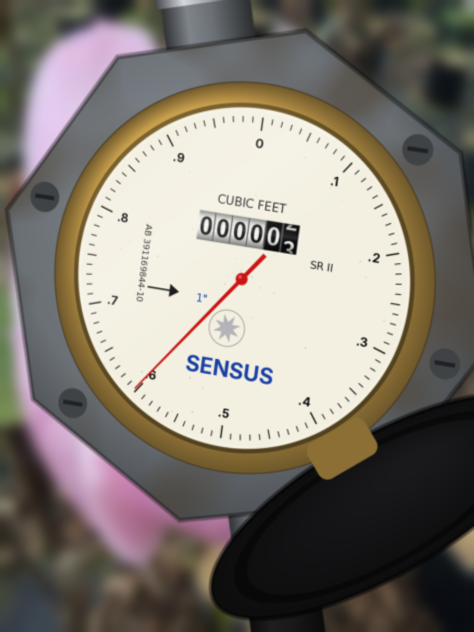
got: 2.60 ft³
